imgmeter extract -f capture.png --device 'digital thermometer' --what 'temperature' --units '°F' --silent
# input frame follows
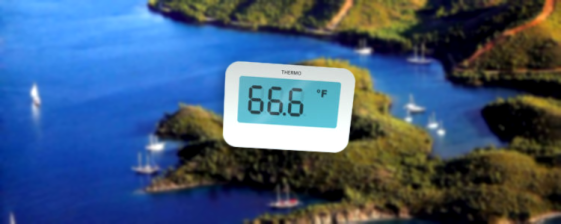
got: 66.6 °F
